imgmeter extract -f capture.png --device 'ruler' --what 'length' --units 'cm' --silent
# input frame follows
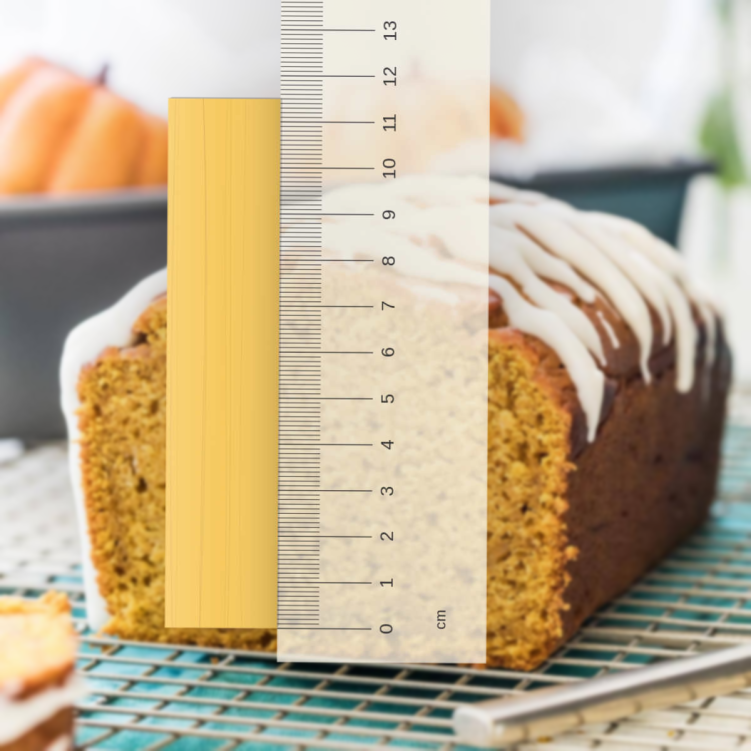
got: 11.5 cm
